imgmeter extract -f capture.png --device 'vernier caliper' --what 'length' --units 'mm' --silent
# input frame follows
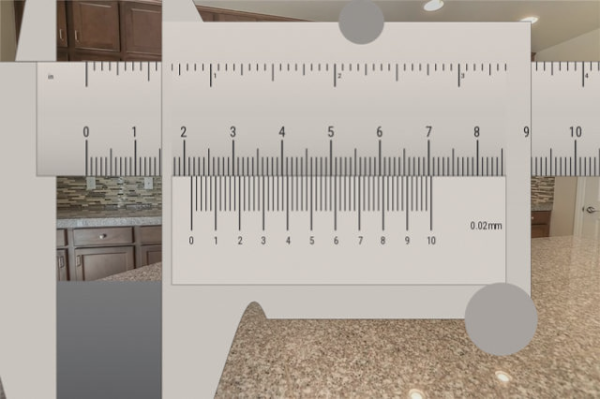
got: 21.5 mm
